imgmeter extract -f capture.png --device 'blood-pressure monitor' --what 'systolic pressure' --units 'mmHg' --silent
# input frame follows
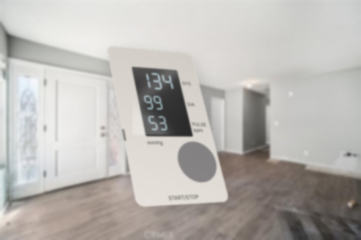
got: 134 mmHg
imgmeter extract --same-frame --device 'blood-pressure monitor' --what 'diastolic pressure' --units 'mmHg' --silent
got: 99 mmHg
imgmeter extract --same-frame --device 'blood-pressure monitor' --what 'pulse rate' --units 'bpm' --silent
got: 53 bpm
